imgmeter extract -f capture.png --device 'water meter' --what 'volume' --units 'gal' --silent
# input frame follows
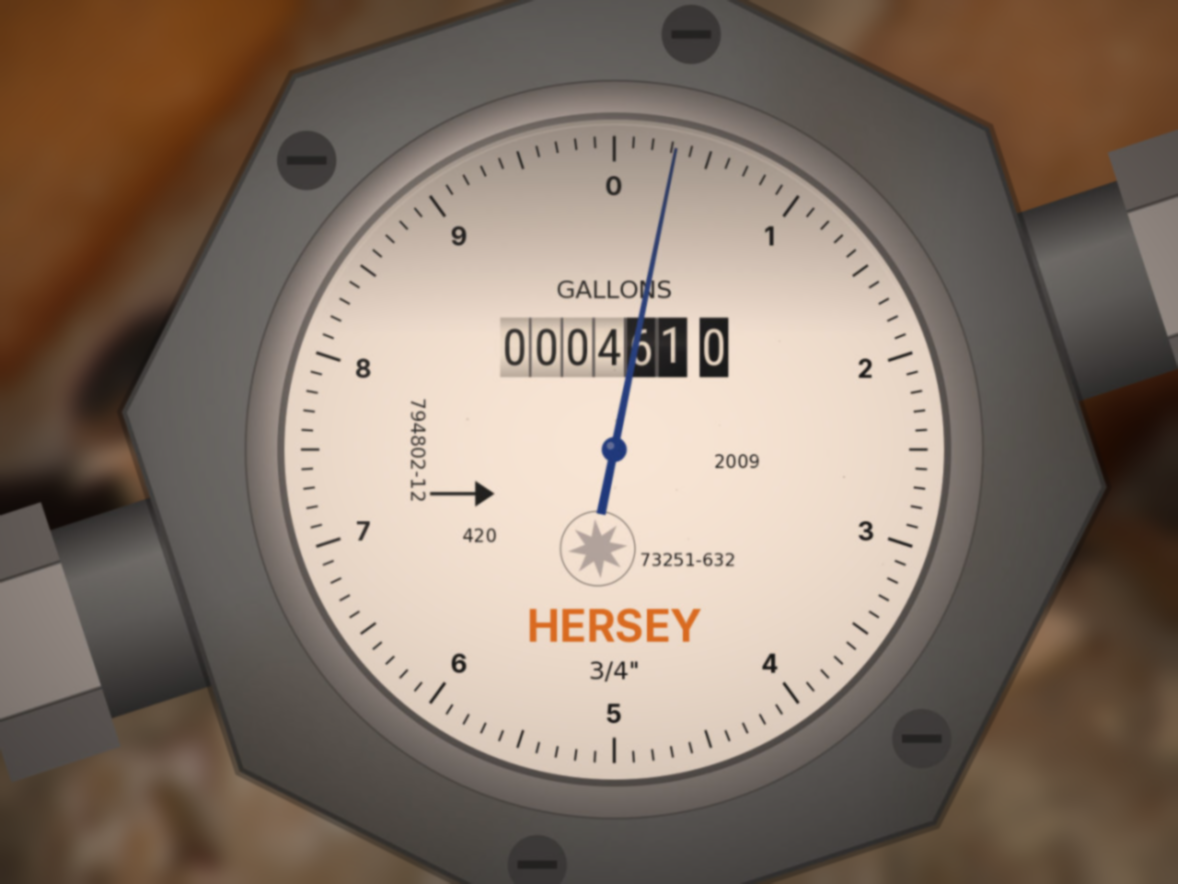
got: 4610.3 gal
